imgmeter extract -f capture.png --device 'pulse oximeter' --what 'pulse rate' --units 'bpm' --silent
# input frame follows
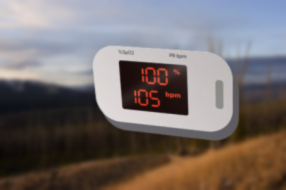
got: 105 bpm
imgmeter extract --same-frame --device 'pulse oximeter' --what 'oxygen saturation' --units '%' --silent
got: 100 %
